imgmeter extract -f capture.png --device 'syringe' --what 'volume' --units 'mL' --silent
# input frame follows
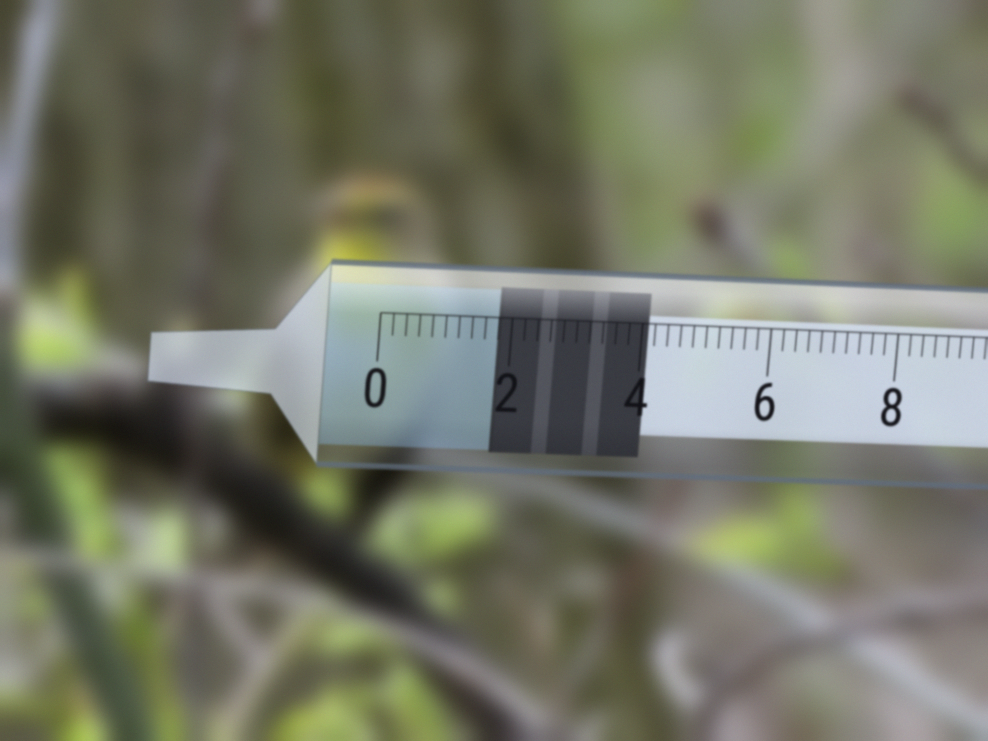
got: 1.8 mL
